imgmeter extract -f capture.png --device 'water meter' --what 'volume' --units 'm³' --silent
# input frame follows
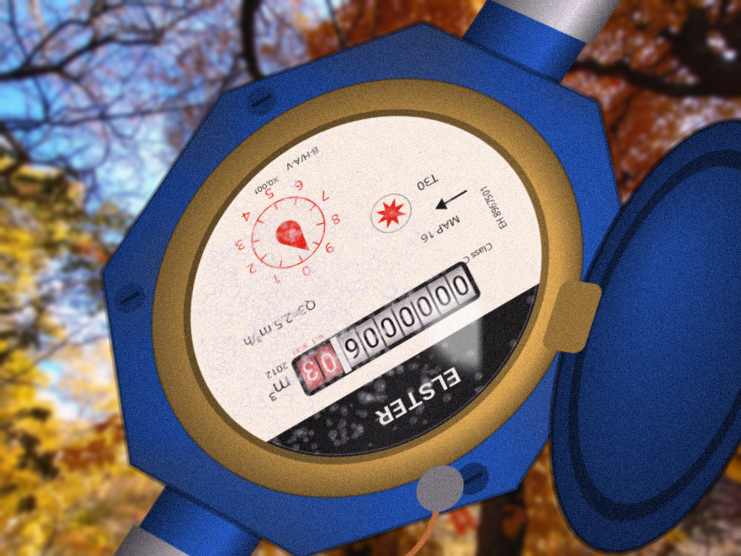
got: 6.029 m³
